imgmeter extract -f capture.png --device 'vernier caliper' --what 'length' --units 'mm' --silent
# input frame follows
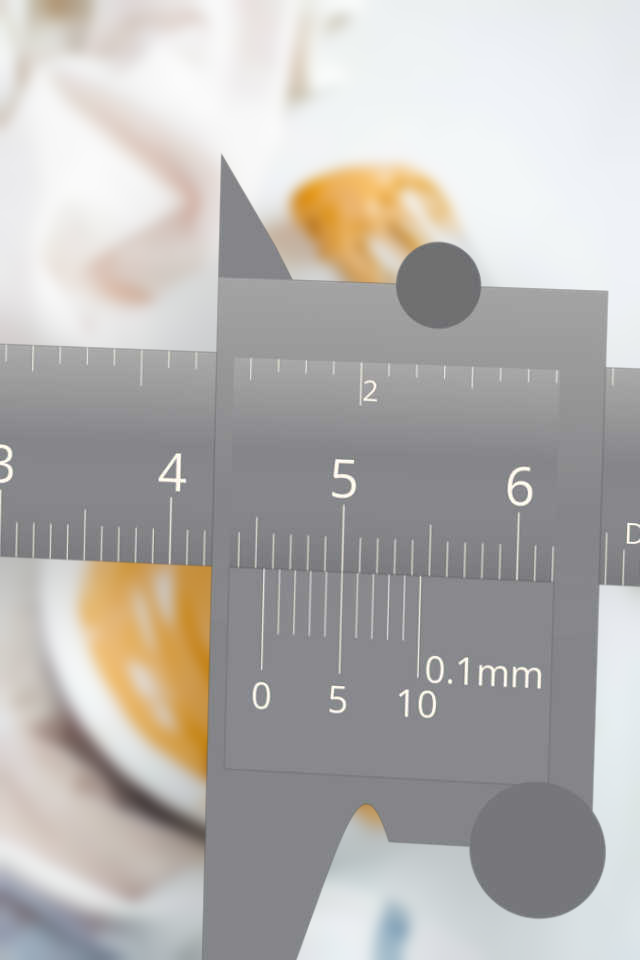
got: 45.5 mm
